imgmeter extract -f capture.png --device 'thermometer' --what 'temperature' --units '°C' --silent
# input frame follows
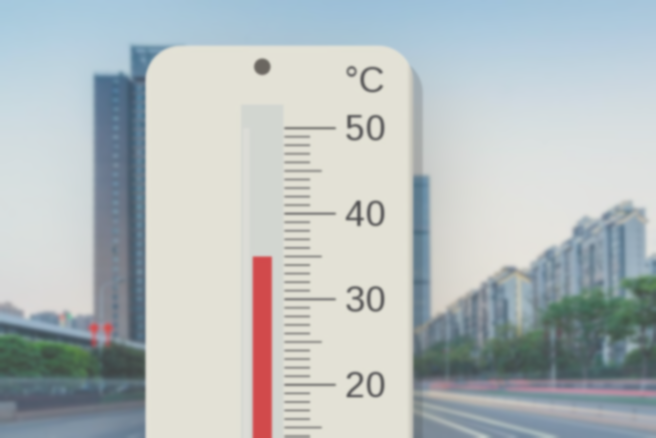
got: 35 °C
